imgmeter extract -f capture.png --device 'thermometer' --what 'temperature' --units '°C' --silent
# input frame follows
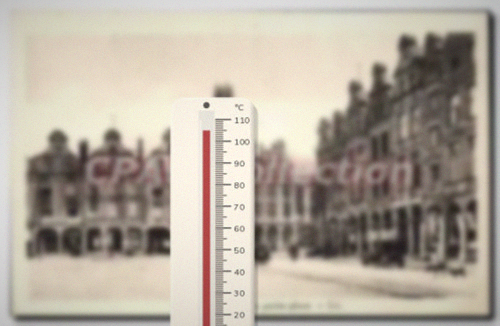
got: 105 °C
